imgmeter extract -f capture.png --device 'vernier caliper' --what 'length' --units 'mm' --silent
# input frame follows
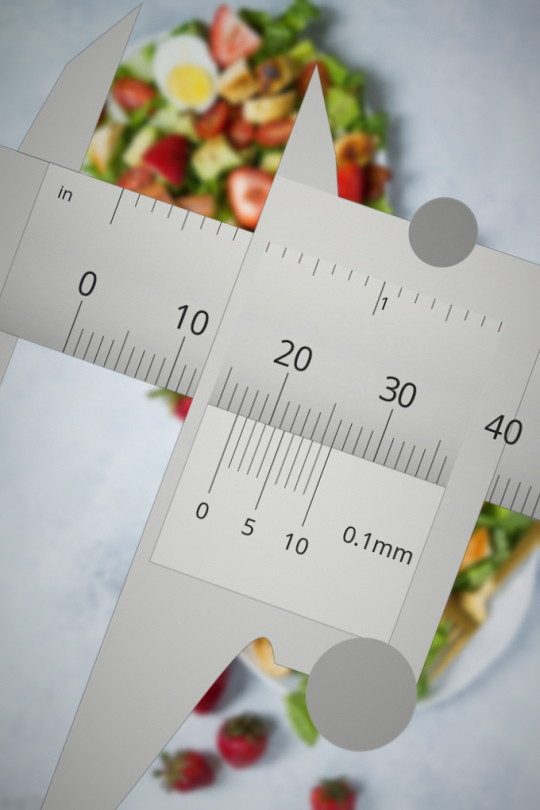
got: 17.0 mm
